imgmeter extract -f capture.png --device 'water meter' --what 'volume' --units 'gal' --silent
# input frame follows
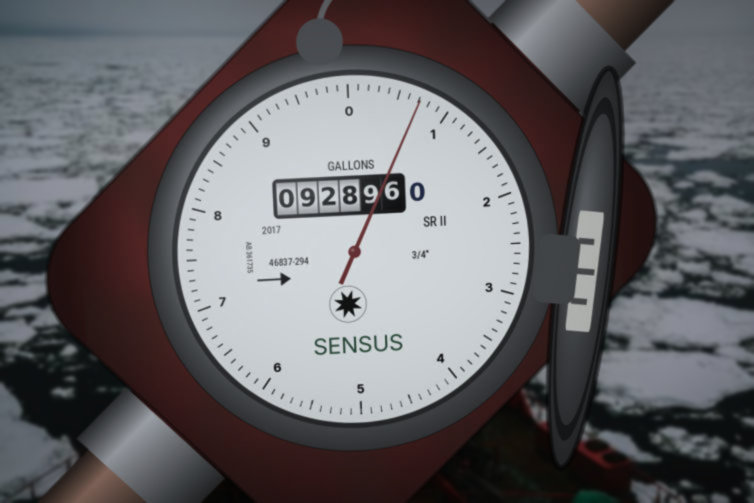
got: 928960.7 gal
